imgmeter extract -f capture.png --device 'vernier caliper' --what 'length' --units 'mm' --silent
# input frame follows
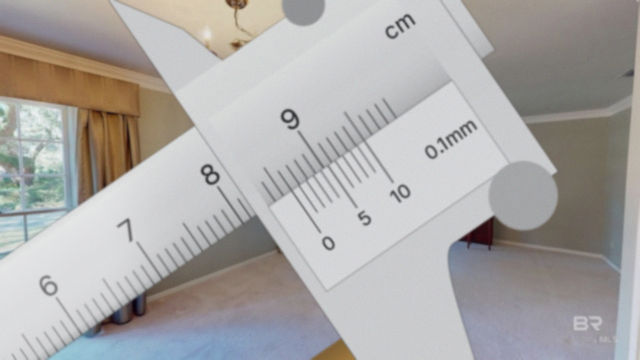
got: 86.0 mm
